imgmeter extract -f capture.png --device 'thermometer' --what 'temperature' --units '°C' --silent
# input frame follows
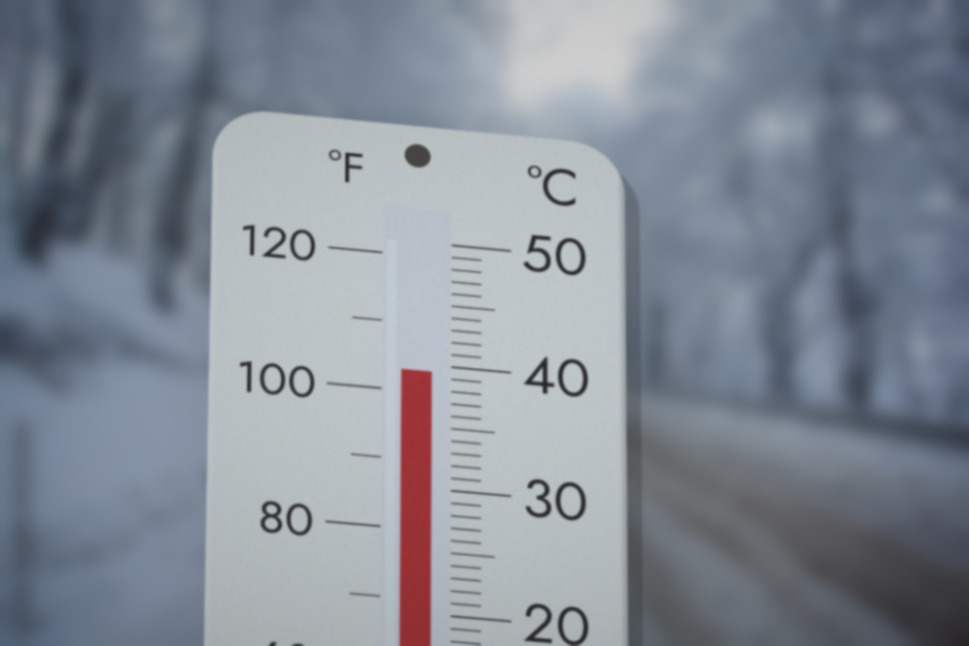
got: 39.5 °C
